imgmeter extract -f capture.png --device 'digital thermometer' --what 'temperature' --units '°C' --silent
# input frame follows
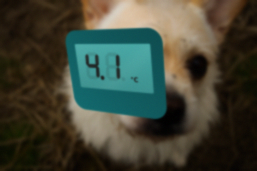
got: 4.1 °C
